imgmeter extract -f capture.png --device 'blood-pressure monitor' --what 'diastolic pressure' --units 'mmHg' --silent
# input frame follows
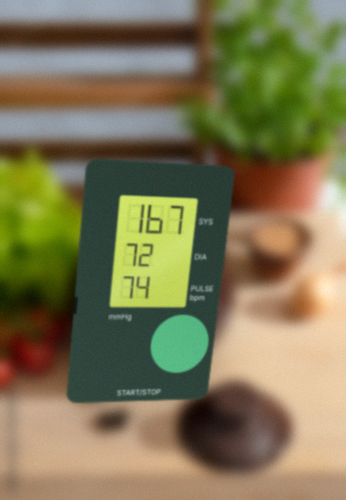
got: 72 mmHg
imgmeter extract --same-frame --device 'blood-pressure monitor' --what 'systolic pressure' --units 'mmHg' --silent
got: 167 mmHg
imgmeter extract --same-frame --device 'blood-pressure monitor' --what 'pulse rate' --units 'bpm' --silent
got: 74 bpm
